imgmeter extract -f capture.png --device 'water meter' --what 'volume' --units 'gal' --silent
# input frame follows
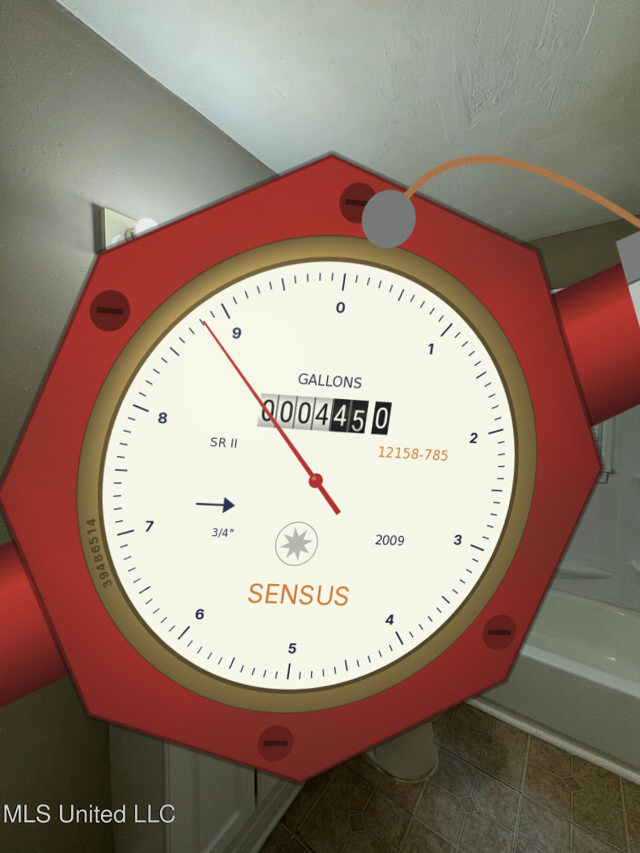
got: 4448.8 gal
